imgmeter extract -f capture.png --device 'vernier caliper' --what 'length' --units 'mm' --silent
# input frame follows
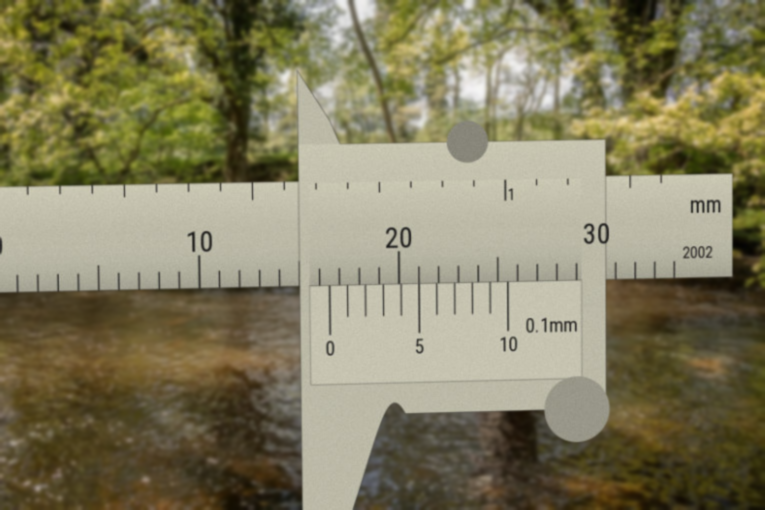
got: 16.5 mm
